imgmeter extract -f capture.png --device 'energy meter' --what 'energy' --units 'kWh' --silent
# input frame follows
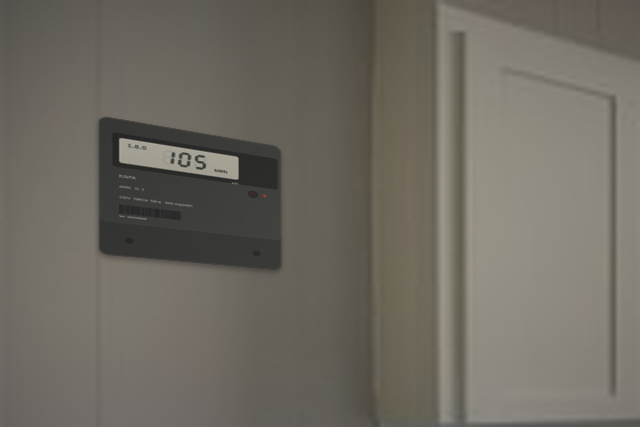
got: 105 kWh
